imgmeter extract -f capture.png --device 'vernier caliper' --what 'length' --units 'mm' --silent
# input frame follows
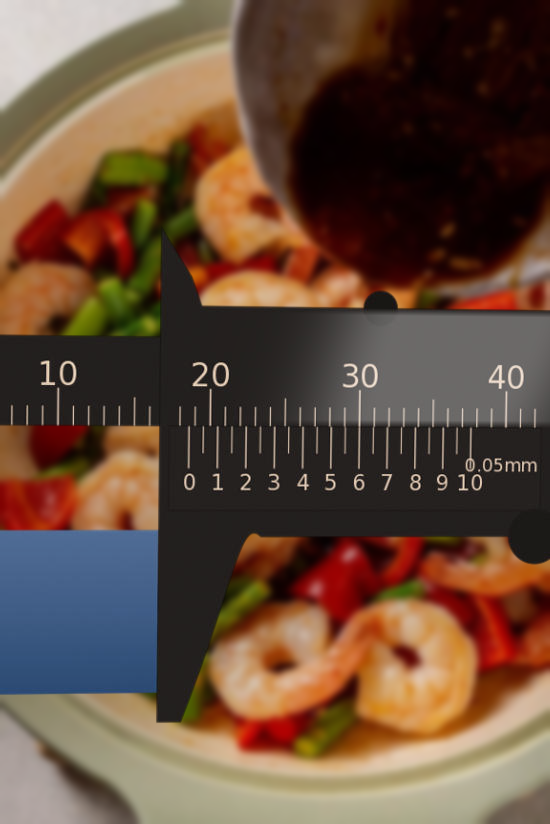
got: 18.6 mm
